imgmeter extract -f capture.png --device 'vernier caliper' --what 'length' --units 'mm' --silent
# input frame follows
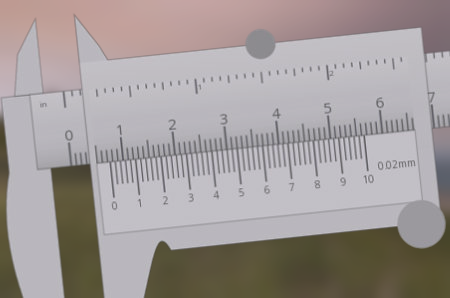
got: 7.5 mm
